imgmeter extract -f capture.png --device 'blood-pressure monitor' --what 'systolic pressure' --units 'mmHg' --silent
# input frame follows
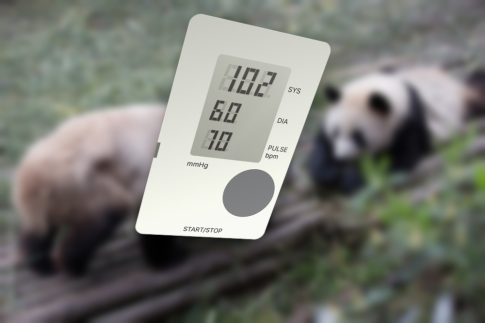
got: 102 mmHg
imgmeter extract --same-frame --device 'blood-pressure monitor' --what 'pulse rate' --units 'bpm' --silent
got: 70 bpm
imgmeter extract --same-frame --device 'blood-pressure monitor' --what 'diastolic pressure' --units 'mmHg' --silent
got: 60 mmHg
